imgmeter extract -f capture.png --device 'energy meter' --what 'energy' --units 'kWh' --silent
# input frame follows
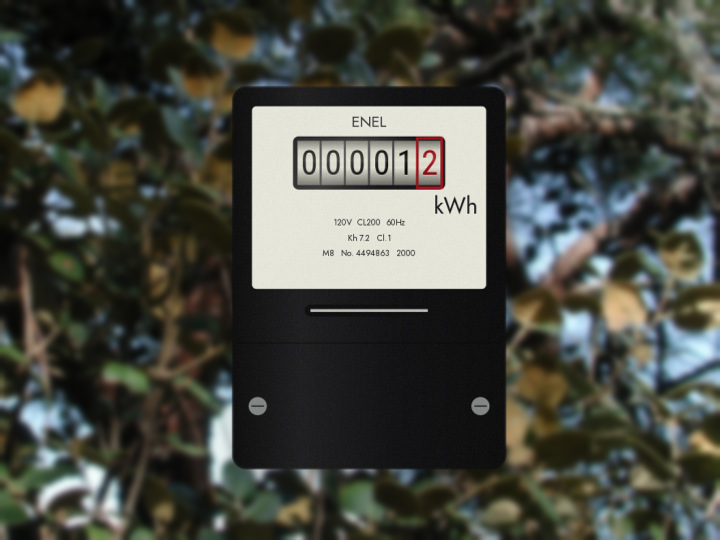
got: 1.2 kWh
